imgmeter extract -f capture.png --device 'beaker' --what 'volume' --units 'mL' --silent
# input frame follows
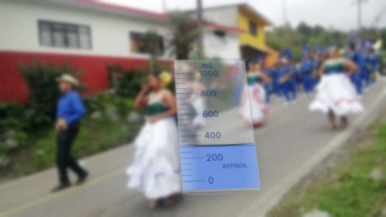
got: 300 mL
